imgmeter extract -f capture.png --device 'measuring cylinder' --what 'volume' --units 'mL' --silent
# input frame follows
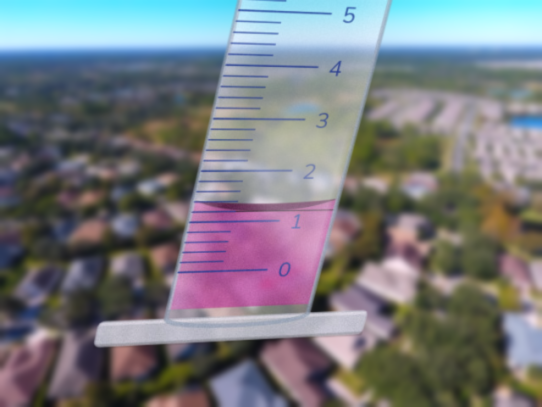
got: 1.2 mL
